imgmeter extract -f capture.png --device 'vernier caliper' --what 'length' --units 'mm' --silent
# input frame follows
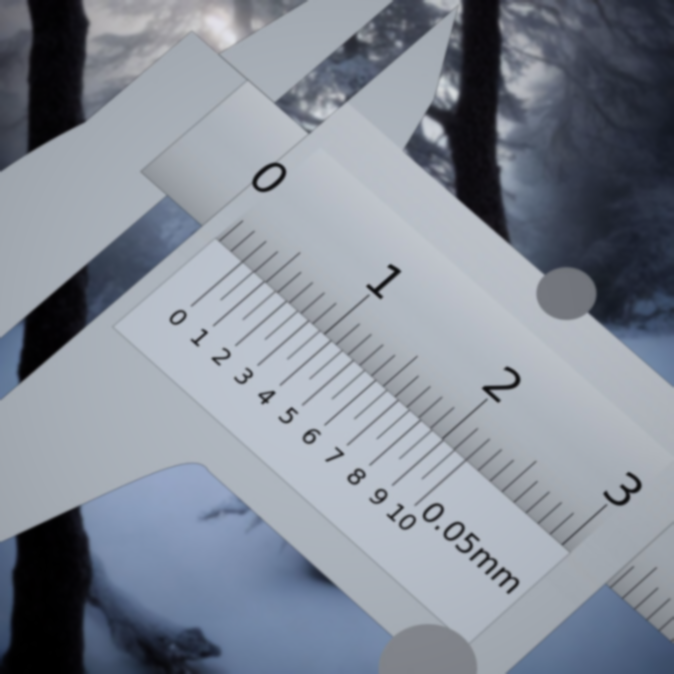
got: 3.0 mm
